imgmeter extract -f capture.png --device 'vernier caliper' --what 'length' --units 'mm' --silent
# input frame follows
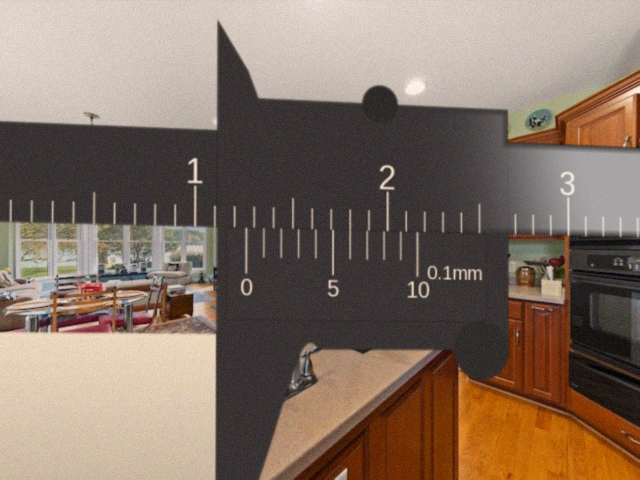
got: 12.6 mm
